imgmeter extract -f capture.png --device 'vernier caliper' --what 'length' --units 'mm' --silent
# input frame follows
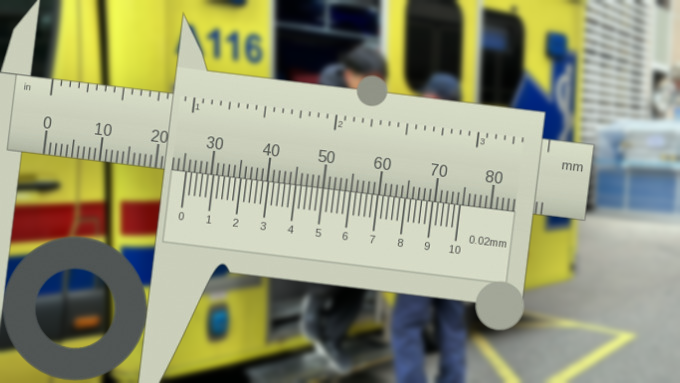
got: 25.5 mm
